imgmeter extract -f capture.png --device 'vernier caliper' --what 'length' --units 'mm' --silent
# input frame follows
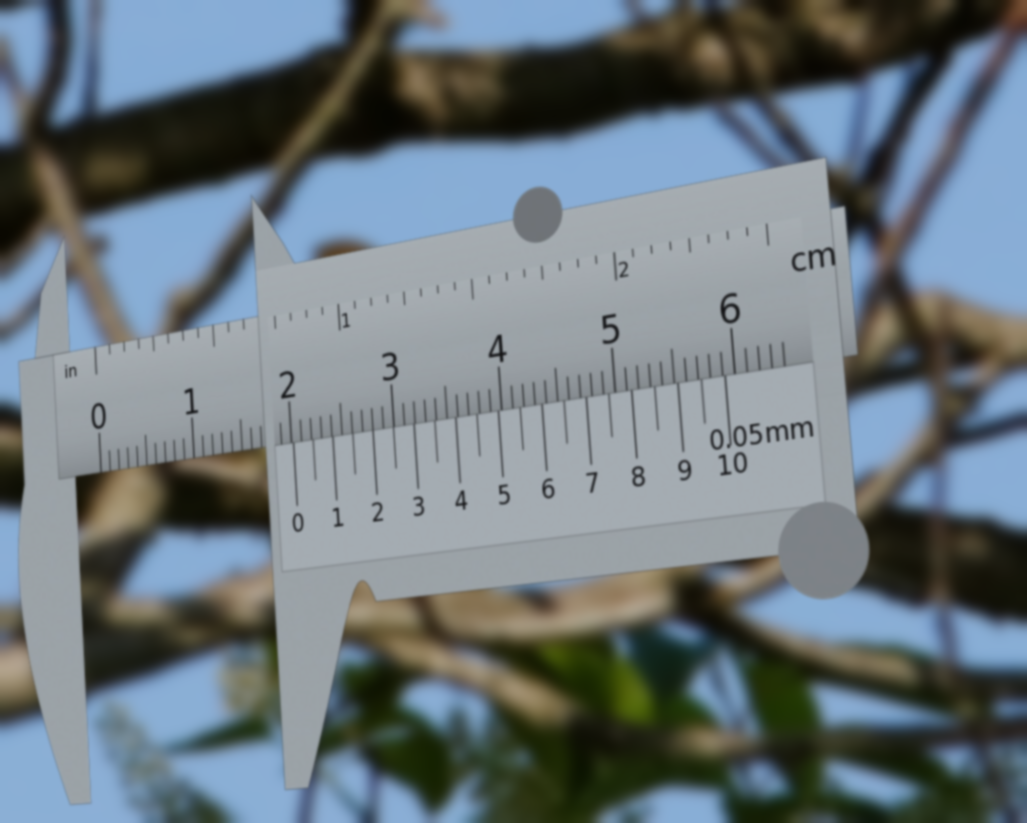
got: 20.2 mm
